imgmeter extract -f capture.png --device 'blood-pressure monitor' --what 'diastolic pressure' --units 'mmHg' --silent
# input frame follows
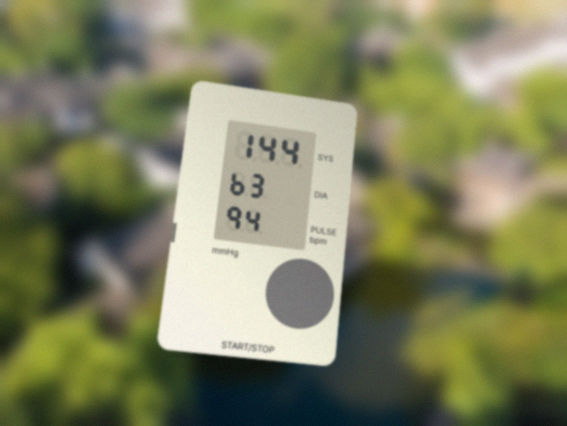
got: 63 mmHg
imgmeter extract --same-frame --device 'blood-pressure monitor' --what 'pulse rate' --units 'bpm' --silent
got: 94 bpm
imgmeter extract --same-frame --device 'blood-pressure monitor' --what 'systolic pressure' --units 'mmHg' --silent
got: 144 mmHg
